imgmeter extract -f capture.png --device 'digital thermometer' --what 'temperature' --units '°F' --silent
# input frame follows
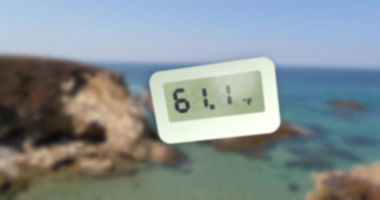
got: 61.1 °F
